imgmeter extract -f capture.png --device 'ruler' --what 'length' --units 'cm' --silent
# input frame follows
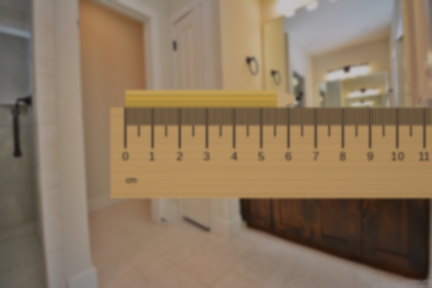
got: 6.5 cm
